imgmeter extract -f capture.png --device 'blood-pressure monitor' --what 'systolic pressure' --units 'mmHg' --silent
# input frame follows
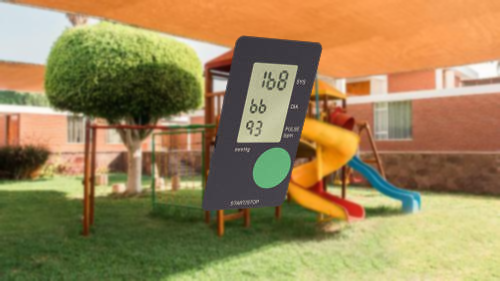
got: 168 mmHg
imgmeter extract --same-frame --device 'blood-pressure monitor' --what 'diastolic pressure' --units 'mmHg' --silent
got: 66 mmHg
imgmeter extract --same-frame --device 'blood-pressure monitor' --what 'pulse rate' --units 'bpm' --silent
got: 93 bpm
